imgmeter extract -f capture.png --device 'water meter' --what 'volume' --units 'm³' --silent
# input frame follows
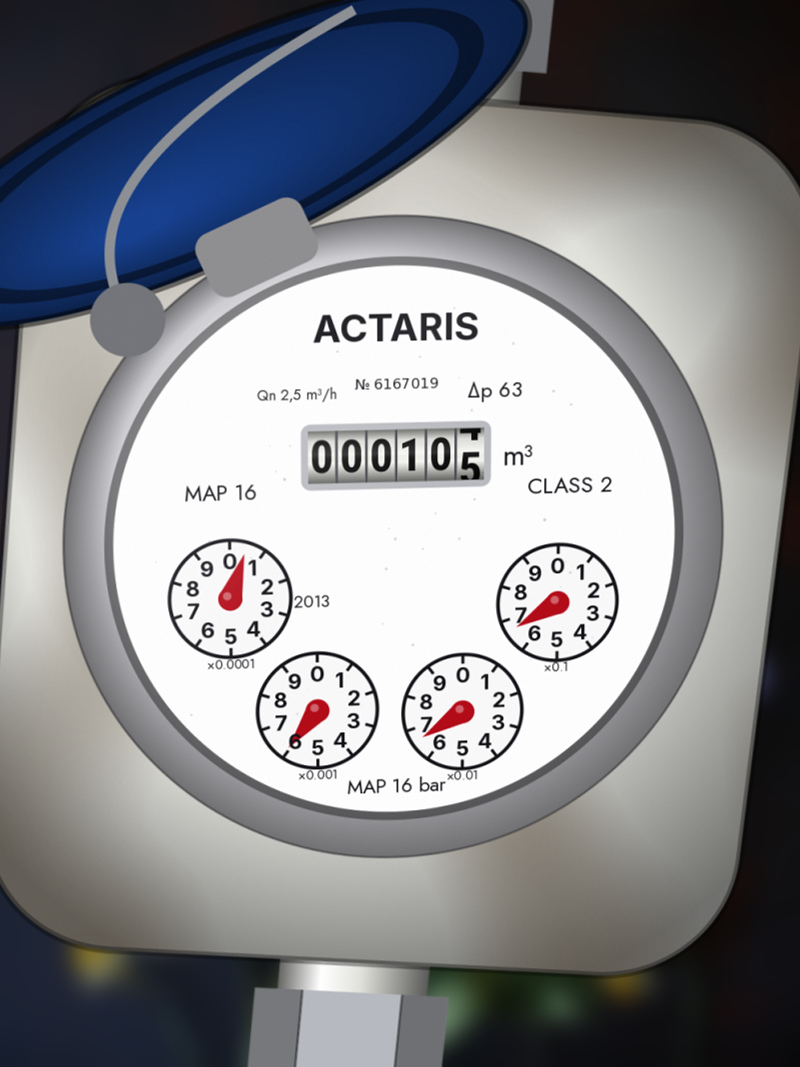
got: 104.6660 m³
